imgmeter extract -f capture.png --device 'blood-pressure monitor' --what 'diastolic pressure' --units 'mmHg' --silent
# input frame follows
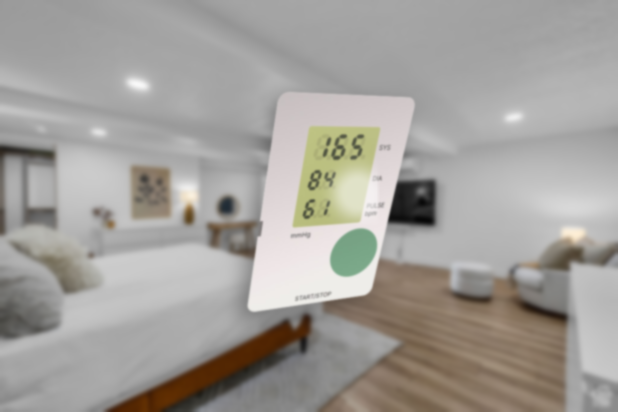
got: 84 mmHg
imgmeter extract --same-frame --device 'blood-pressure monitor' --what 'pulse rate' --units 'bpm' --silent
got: 61 bpm
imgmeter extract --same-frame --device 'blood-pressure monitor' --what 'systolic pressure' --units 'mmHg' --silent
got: 165 mmHg
